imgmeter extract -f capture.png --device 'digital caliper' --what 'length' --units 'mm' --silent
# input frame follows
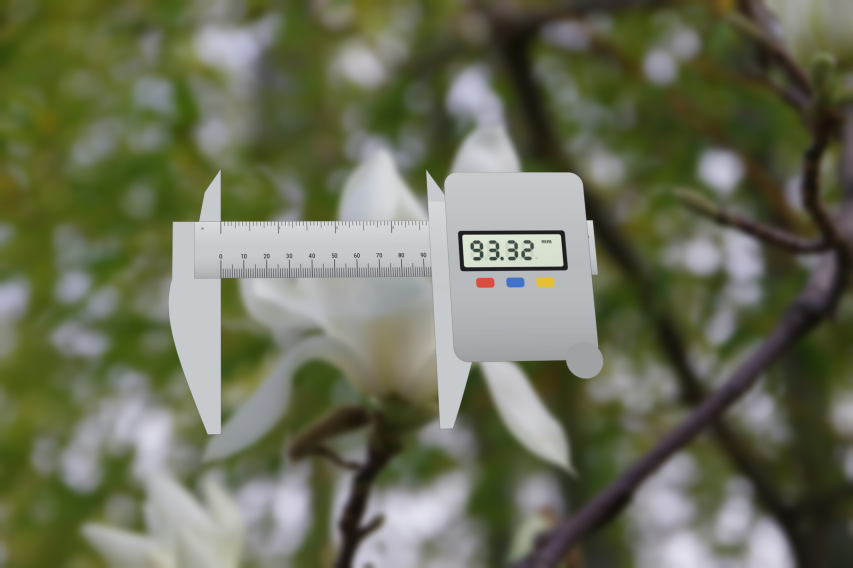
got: 93.32 mm
